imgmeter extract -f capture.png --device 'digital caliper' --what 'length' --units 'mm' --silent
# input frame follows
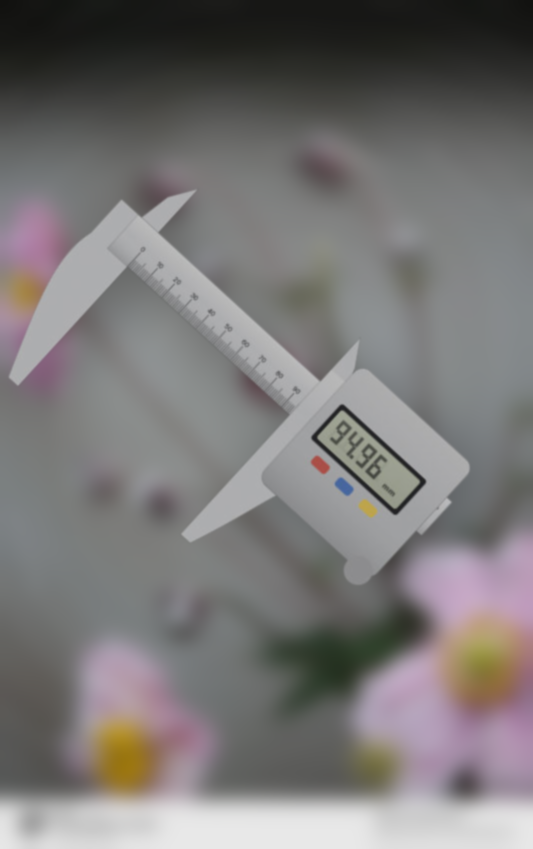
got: 94.96 mm
